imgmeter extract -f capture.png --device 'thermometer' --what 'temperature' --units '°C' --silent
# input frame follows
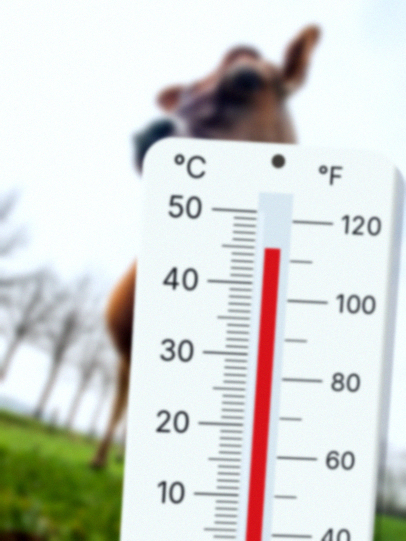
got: 45 °C
